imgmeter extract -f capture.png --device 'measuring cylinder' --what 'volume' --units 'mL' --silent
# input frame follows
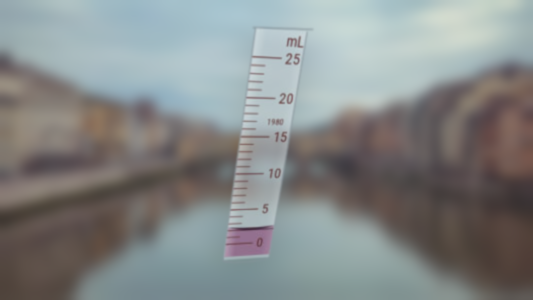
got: 2 mL
